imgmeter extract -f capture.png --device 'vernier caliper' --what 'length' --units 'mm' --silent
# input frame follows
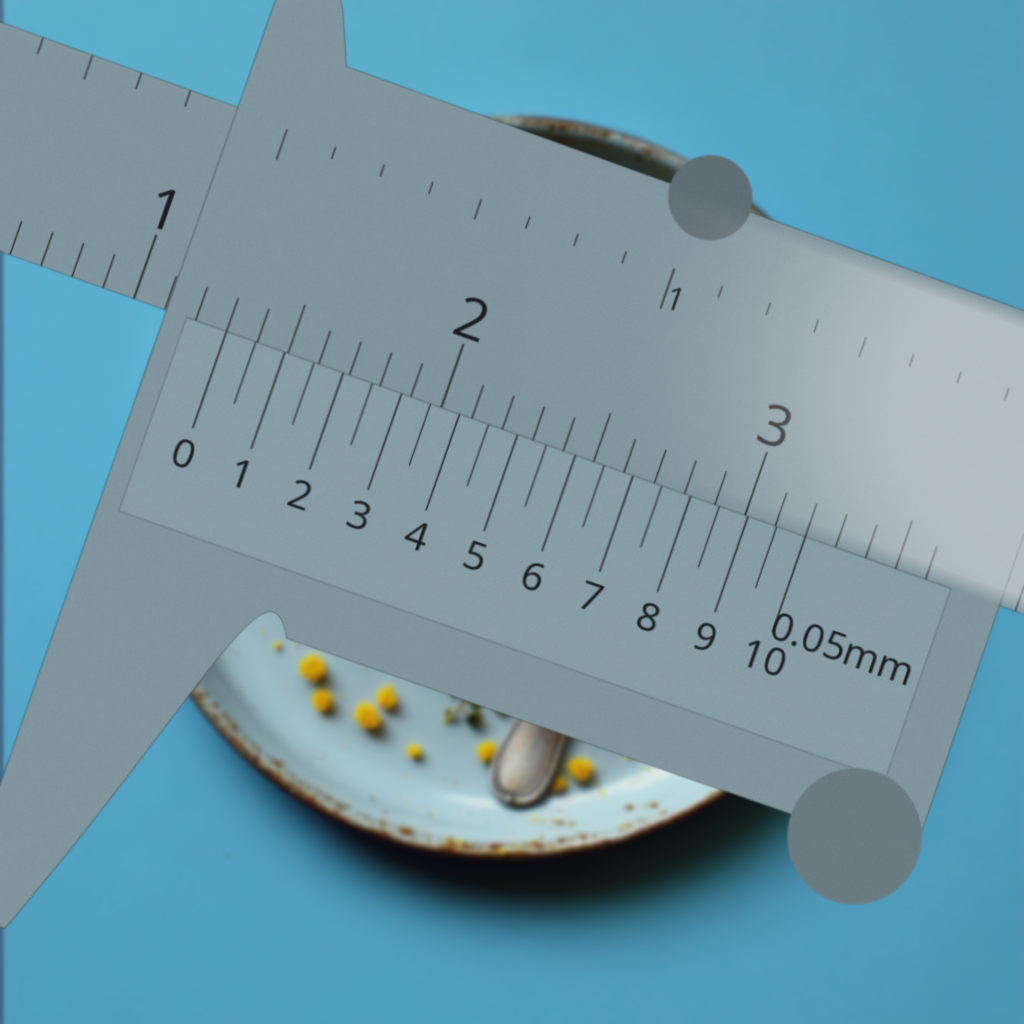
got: 13.00 mm
